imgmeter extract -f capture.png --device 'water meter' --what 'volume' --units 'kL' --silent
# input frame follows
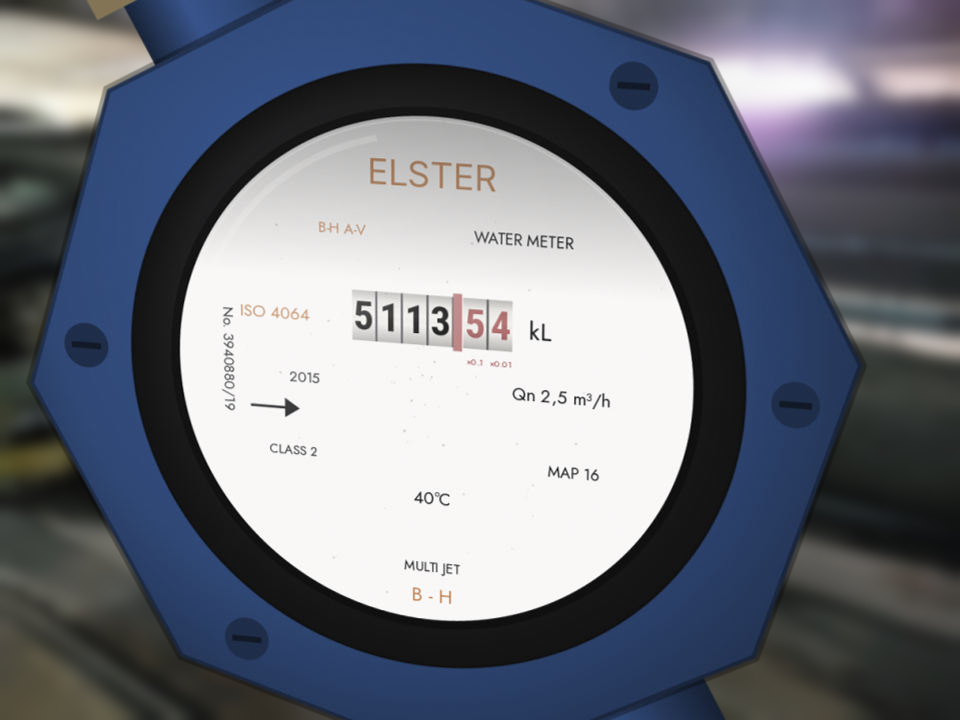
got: 5113.54 kL
